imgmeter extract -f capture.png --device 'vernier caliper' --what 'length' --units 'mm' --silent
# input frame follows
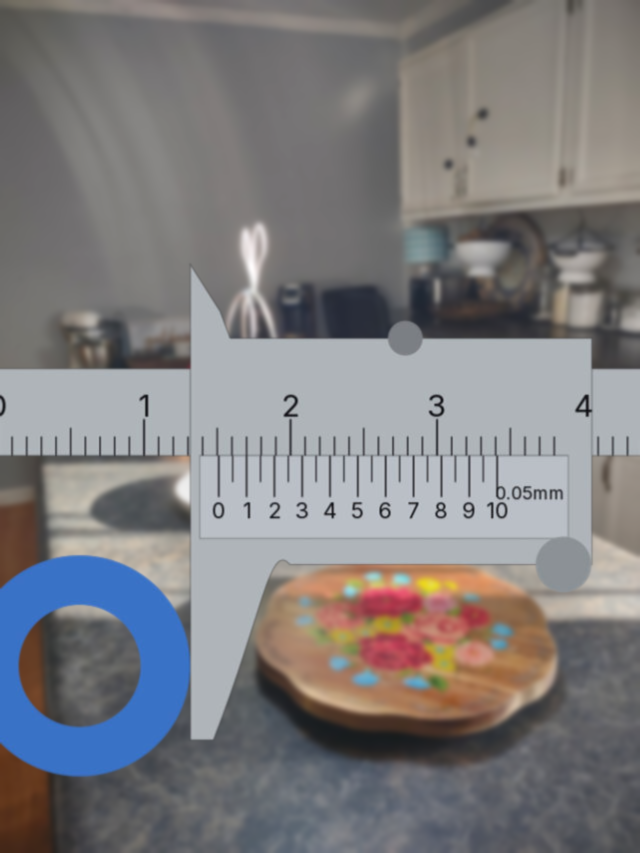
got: 15.1 mm
